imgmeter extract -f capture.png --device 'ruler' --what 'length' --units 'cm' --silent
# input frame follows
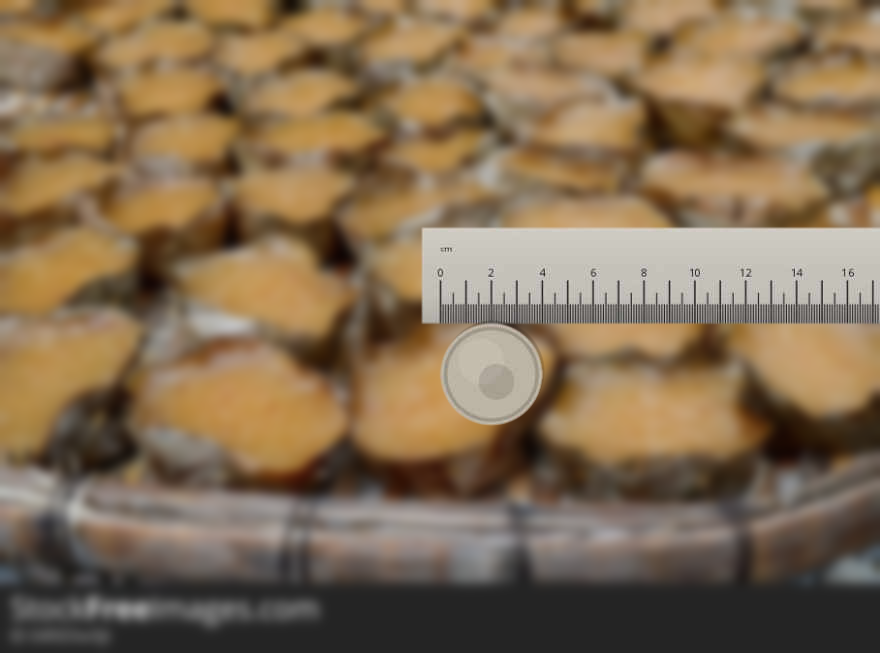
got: 4 cm
